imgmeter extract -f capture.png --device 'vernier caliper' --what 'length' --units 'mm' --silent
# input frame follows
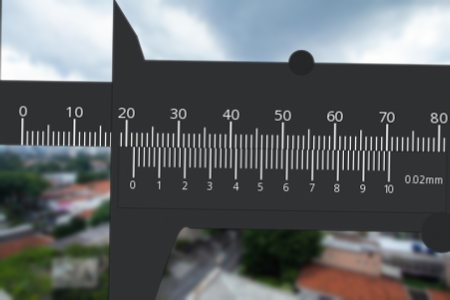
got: 21.5 mm
